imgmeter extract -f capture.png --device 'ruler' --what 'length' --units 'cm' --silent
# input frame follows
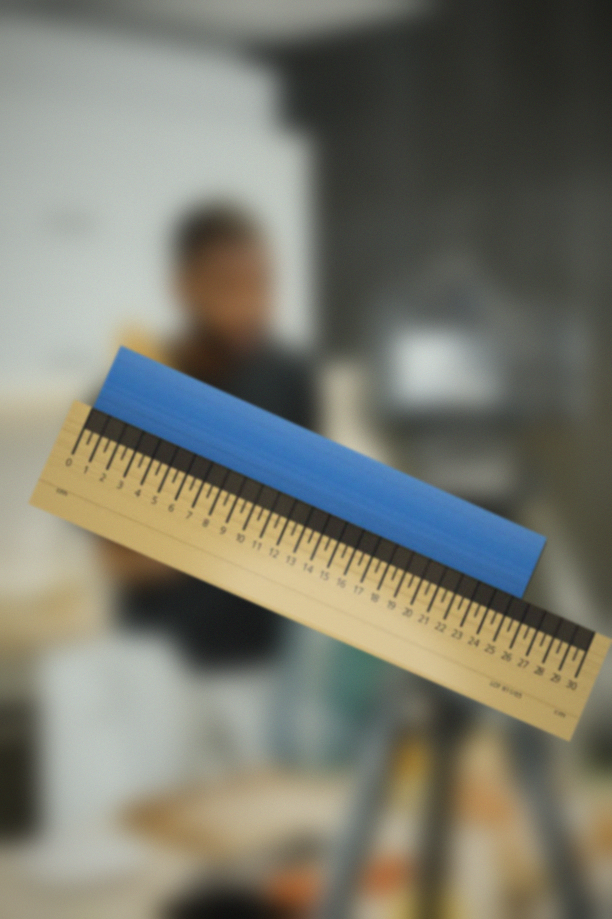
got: 25.5 cm
